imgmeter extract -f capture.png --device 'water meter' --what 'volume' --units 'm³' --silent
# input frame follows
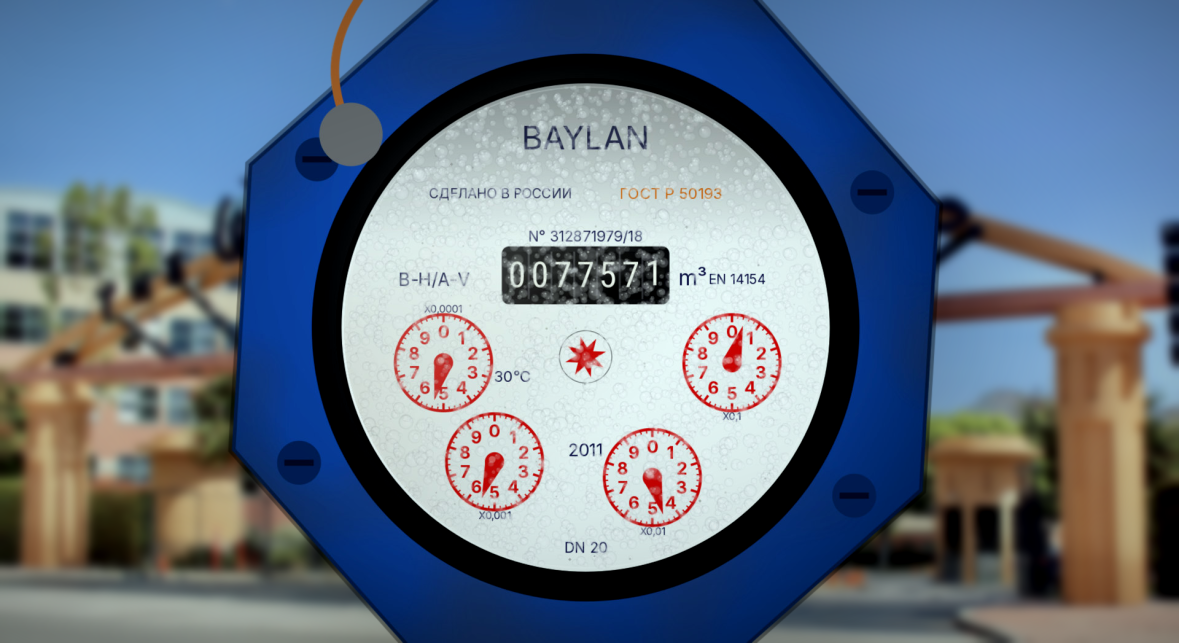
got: 77571.0455 m³
